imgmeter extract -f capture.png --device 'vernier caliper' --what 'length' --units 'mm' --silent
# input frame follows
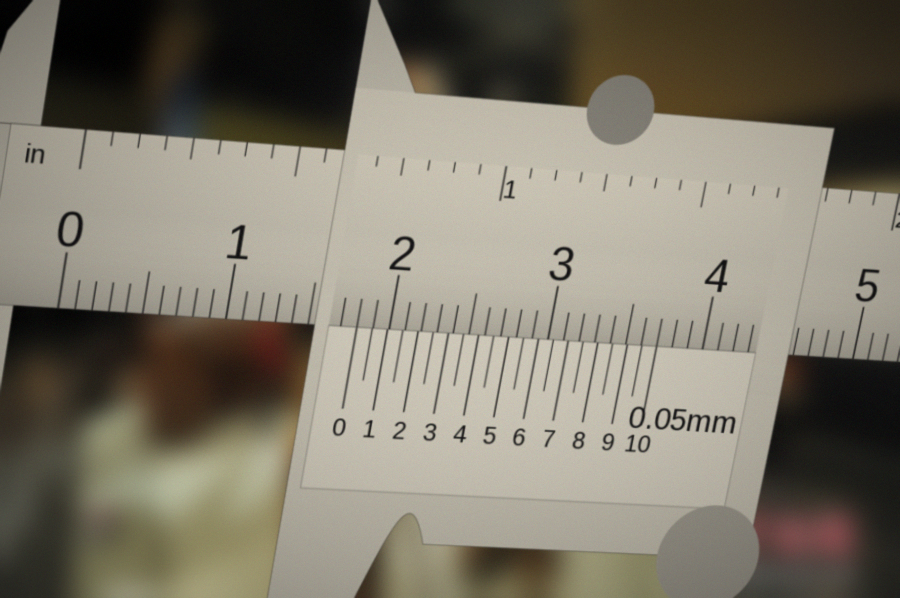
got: 18.0 mm
